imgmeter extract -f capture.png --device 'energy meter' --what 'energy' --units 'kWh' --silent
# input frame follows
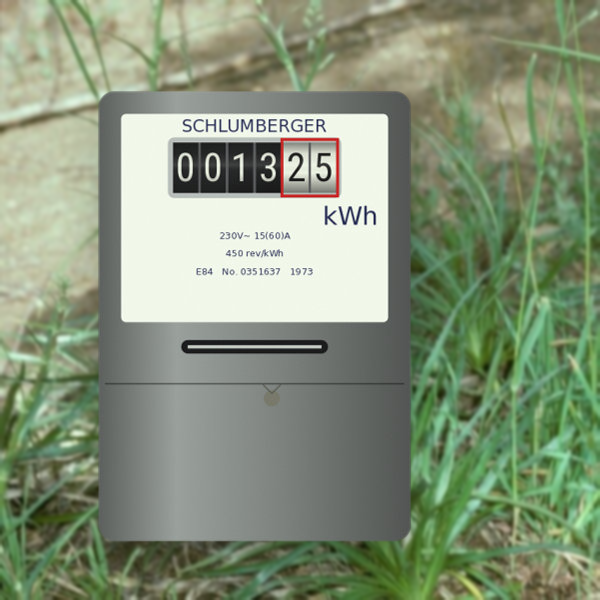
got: 13.25 kWh
